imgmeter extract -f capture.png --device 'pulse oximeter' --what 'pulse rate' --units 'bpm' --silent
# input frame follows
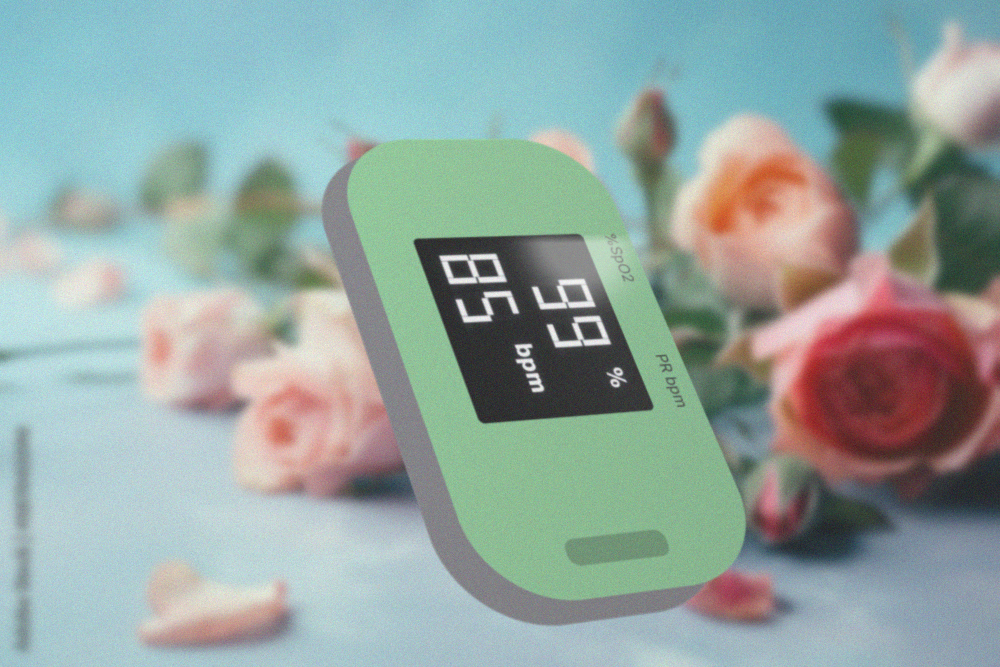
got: 85 bpm
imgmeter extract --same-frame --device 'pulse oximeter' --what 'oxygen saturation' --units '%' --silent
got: 99 %
